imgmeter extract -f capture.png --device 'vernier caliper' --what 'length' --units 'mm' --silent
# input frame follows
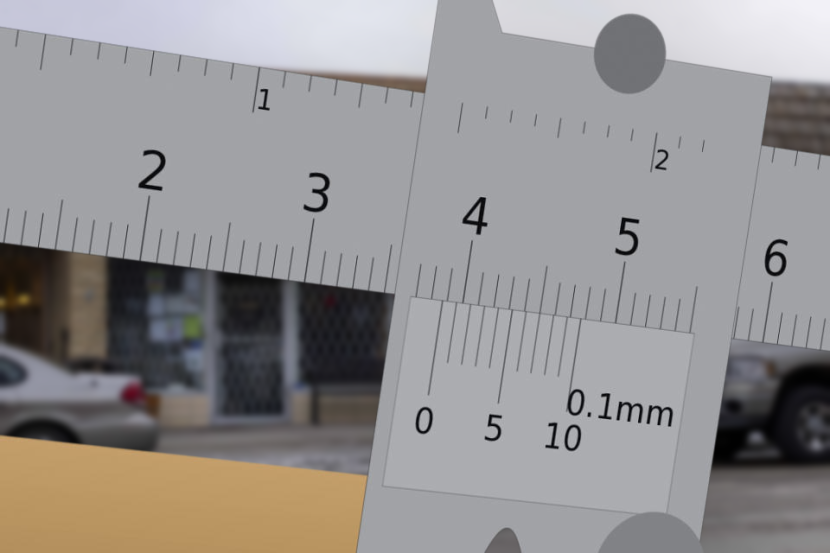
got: 38.7 mm
